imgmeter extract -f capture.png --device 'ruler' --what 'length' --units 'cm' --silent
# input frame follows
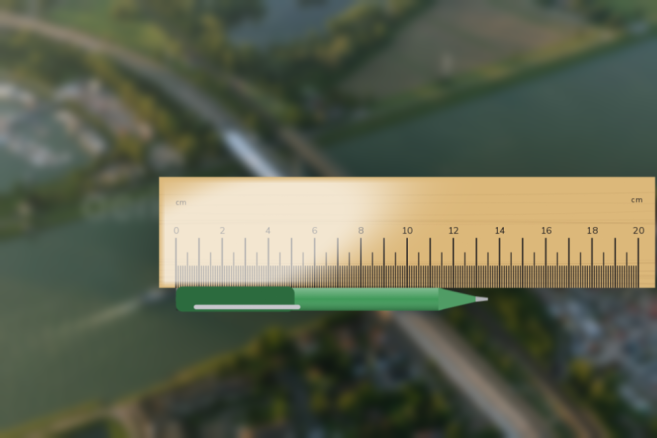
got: 13.5 cm
